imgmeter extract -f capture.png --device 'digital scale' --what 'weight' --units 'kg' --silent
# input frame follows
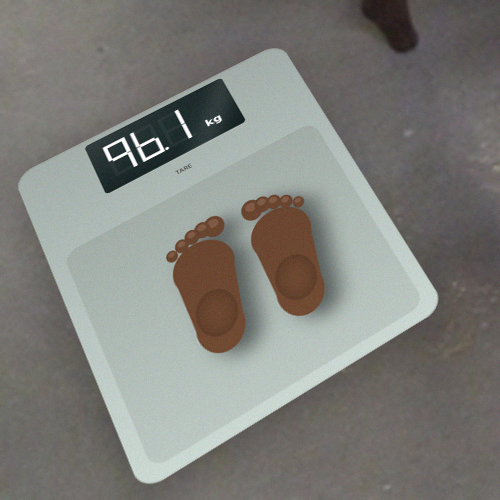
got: 96.1 kg
